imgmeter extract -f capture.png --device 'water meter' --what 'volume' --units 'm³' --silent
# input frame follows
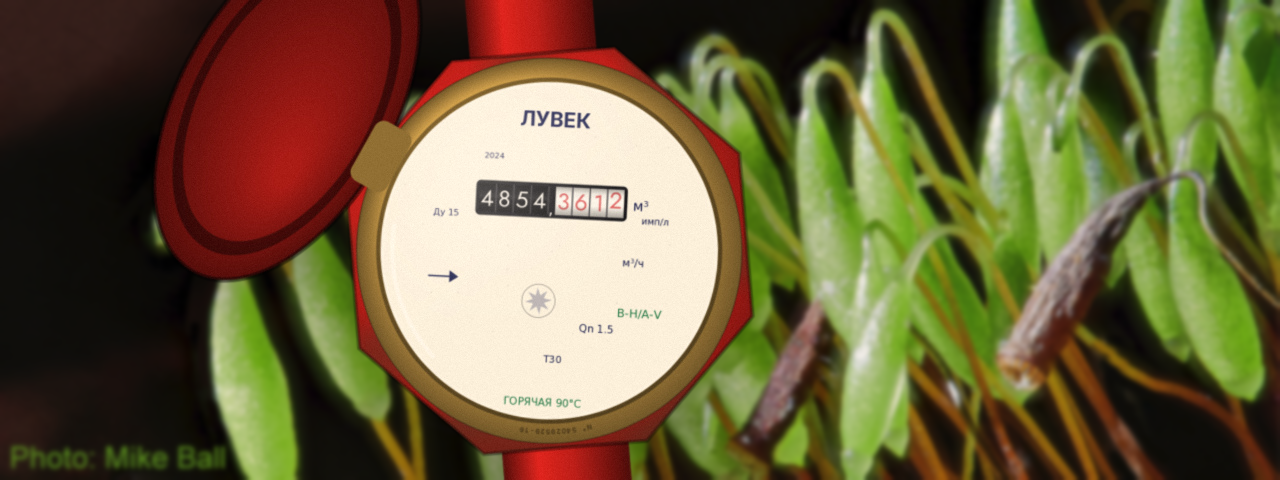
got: 4854.3612 m³
